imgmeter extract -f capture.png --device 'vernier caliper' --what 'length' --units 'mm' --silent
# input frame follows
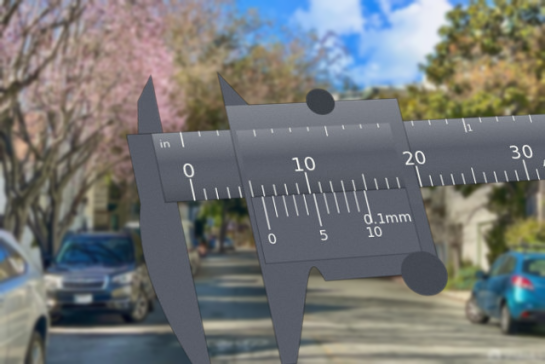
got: 5.8 mm
